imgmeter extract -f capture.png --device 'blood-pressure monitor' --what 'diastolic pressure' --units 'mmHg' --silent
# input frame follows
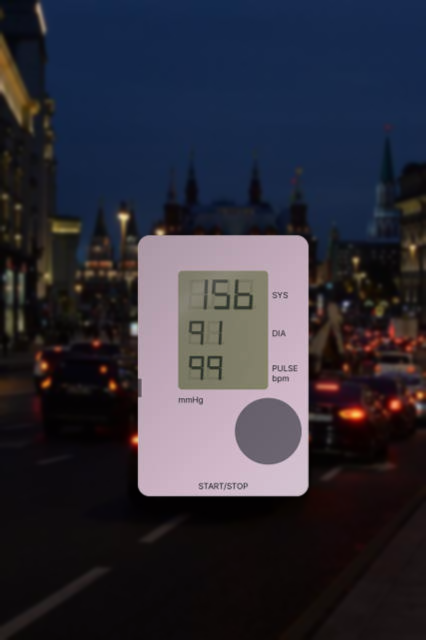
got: 91 mmHg
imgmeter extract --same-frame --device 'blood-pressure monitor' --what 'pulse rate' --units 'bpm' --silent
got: 99 bpm
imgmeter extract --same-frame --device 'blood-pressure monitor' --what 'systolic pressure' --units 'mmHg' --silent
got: 156 mmHg
